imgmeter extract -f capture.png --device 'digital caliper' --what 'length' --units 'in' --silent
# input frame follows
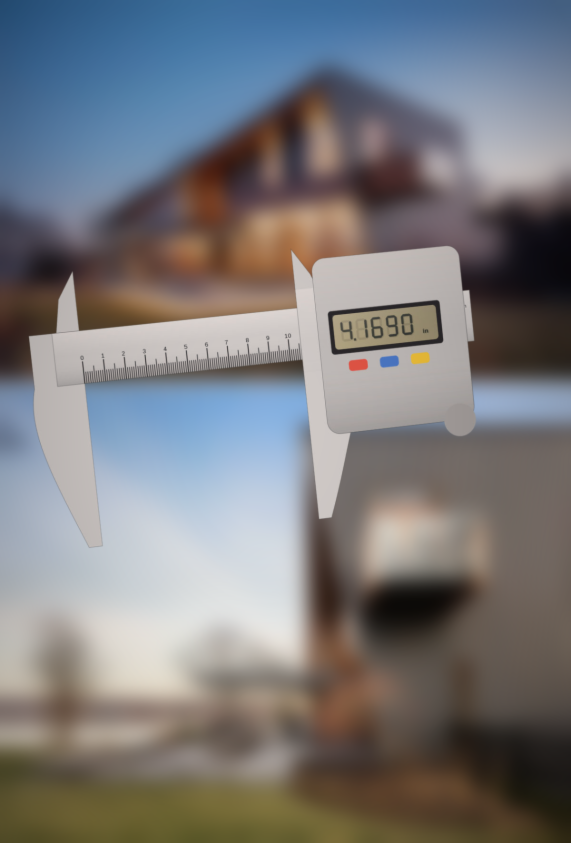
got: 4.1690 in
